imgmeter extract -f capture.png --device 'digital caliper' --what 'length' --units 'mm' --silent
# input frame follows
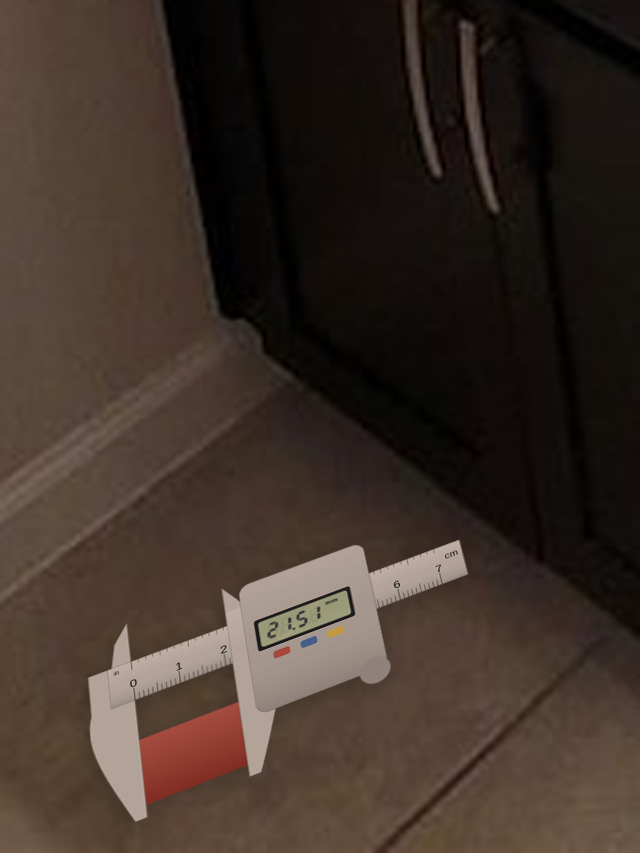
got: 21.51 mm
